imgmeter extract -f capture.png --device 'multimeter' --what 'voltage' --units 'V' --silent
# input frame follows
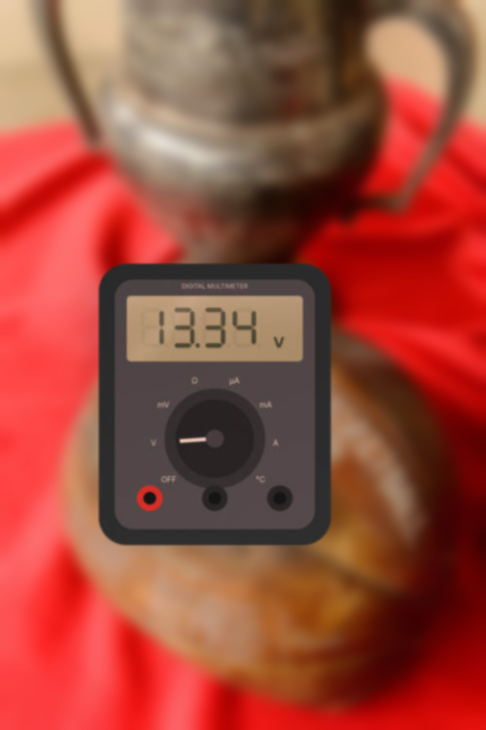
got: 13.34 V
